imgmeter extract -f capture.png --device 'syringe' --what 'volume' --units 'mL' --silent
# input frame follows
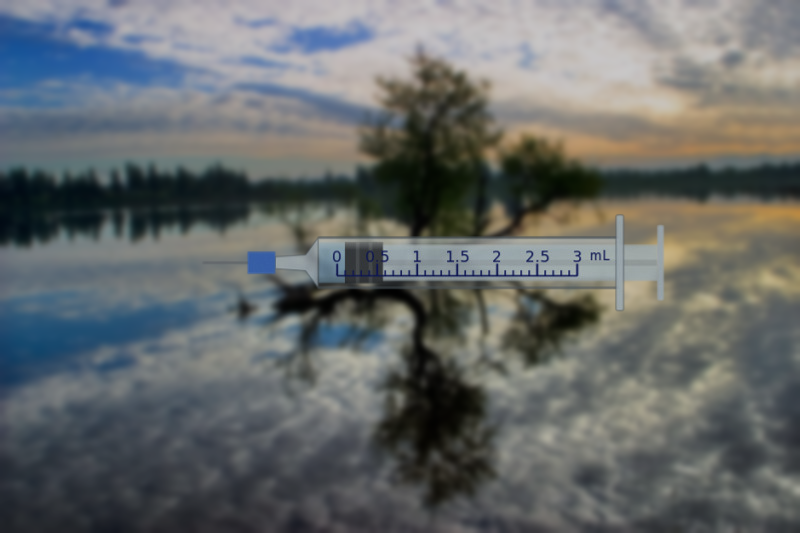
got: 0.1 mL
